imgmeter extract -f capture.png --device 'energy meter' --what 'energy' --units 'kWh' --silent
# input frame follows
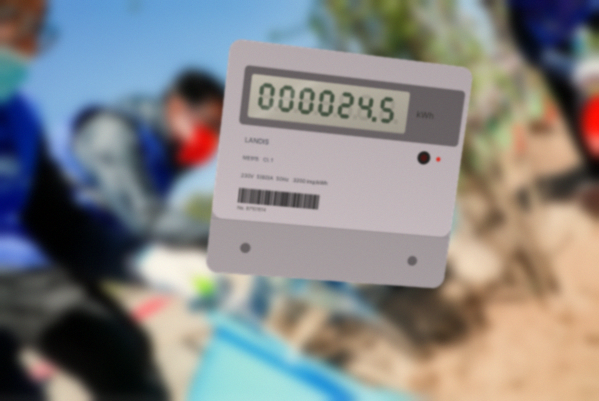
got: 24.5 kWh
